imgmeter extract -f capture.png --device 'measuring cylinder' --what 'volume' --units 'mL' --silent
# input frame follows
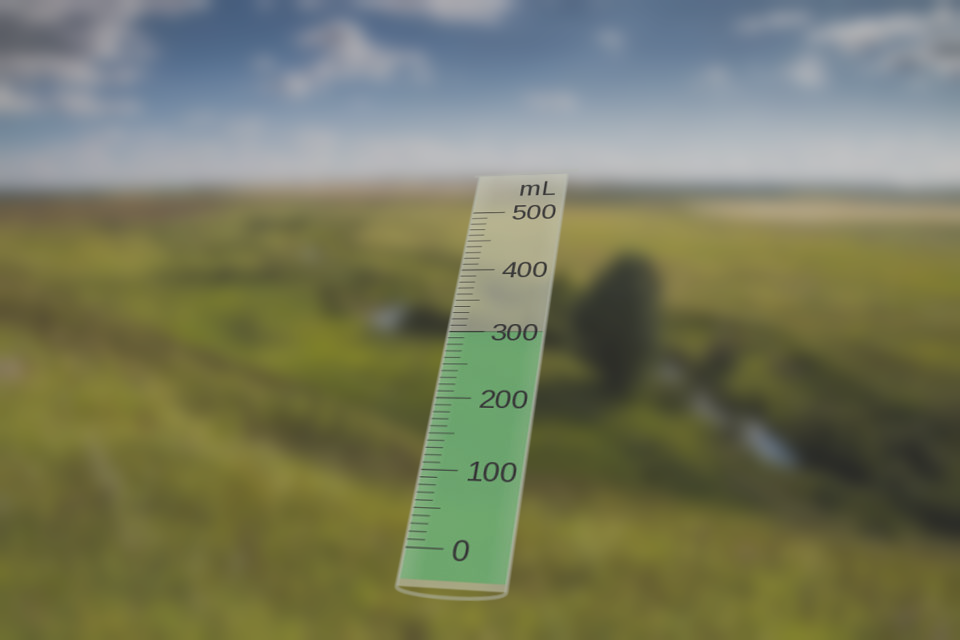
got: 300 mL
